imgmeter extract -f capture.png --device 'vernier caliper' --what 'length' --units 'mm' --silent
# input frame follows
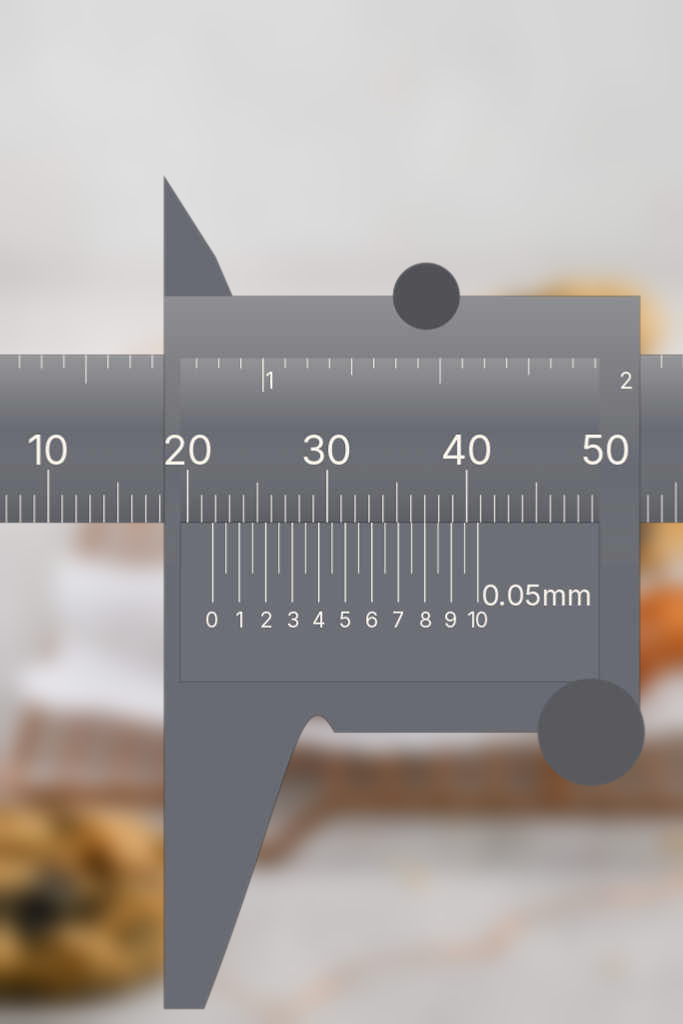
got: 21.8 mm
